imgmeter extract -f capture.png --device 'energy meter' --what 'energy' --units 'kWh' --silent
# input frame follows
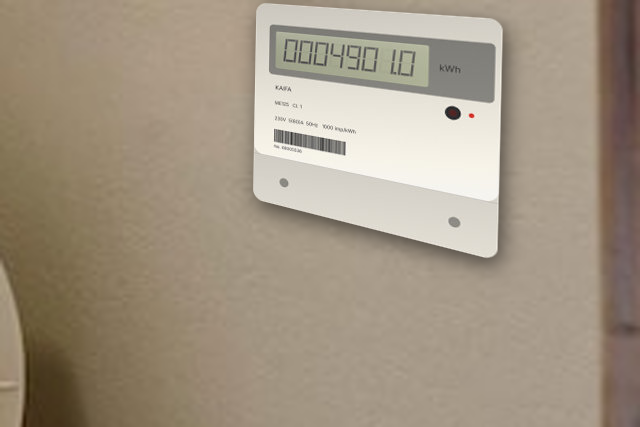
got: 4901.0 kWh
